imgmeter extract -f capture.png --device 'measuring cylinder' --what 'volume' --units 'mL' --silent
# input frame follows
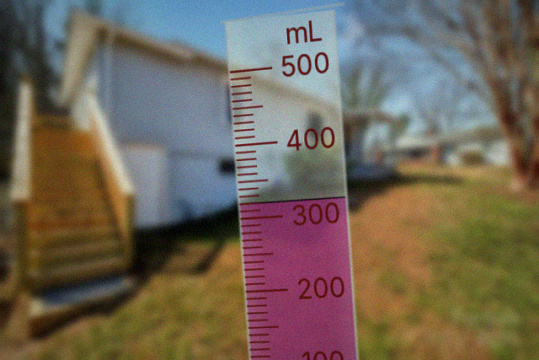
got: 320 mL
